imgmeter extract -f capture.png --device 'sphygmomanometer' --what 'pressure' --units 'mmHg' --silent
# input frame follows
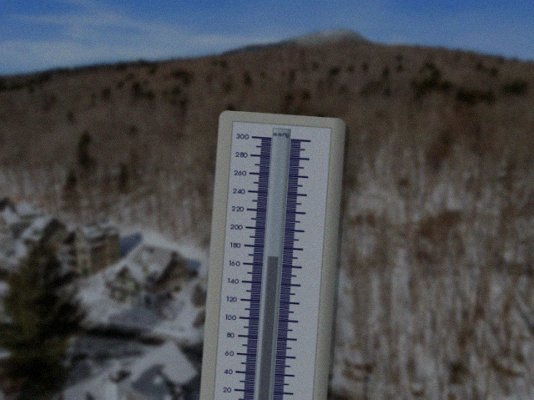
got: 170 mmHg
